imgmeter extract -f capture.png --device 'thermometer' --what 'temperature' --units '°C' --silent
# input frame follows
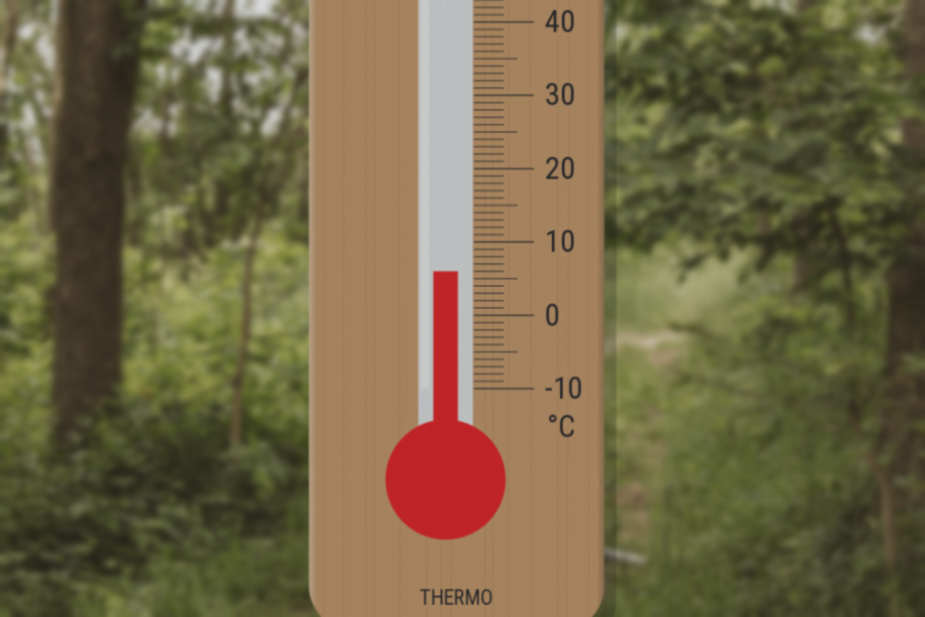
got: 6 °C
